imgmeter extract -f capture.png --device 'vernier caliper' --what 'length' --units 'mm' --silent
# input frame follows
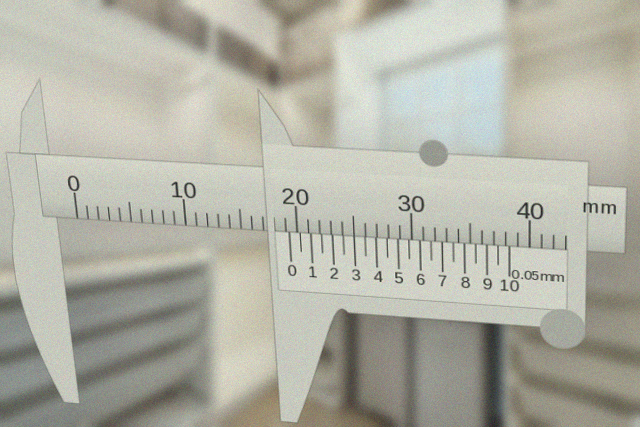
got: 19.3 mm
